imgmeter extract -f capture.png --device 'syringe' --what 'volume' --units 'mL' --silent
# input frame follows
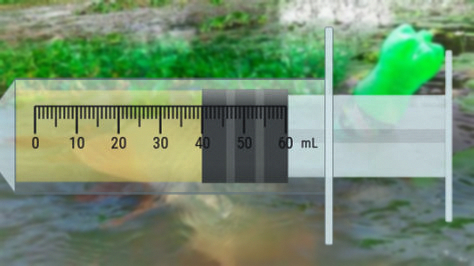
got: 40 mL
